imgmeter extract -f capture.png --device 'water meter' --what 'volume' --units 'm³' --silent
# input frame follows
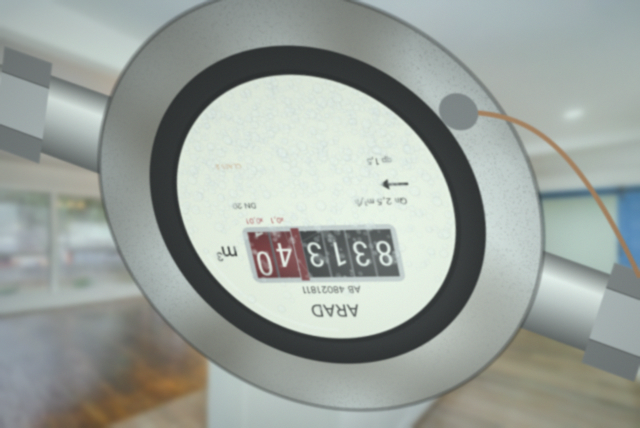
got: 8313.40 m³
